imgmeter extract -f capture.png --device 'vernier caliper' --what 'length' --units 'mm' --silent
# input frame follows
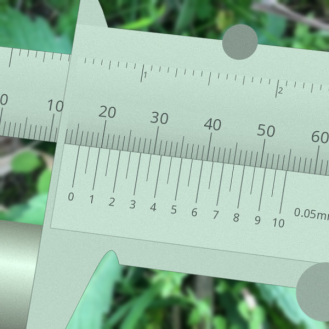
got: 15.8 mm
